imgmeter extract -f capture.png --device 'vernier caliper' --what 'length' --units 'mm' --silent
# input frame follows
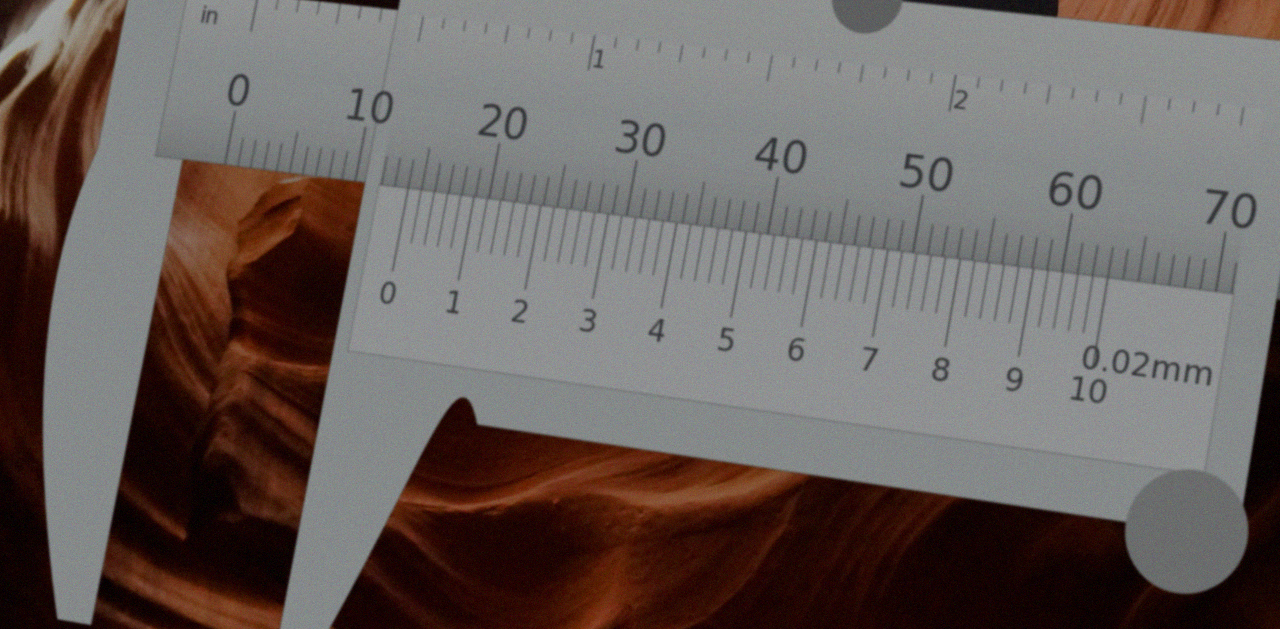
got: 14.0 mm
